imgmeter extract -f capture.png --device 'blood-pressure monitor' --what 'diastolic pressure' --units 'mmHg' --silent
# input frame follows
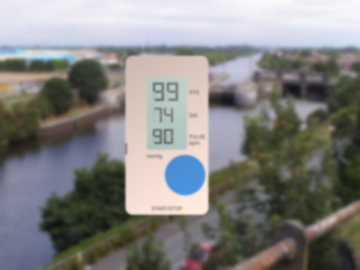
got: 74 mmHg
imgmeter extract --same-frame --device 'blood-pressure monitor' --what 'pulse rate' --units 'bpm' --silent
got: 90 bpm
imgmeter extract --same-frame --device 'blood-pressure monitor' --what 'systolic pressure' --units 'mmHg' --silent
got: 99 mmHg
